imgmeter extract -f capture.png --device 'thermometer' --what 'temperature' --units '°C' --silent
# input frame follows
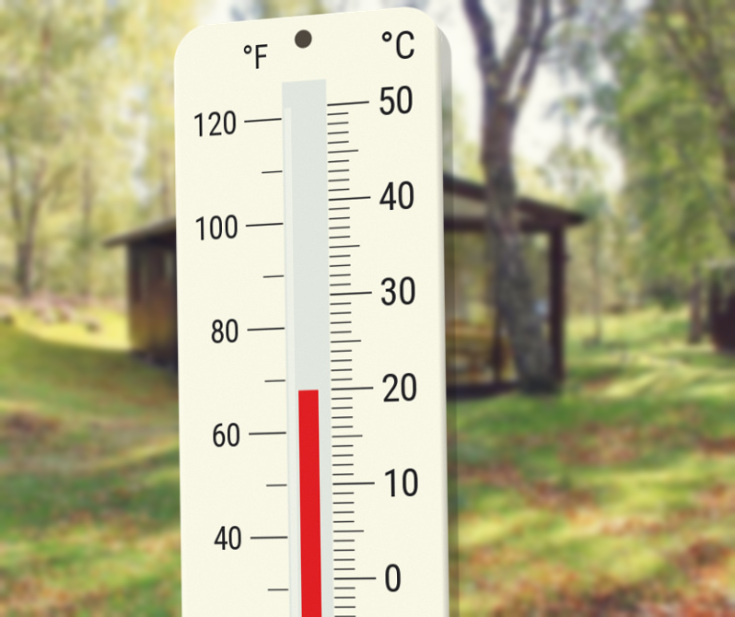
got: 20 °C
